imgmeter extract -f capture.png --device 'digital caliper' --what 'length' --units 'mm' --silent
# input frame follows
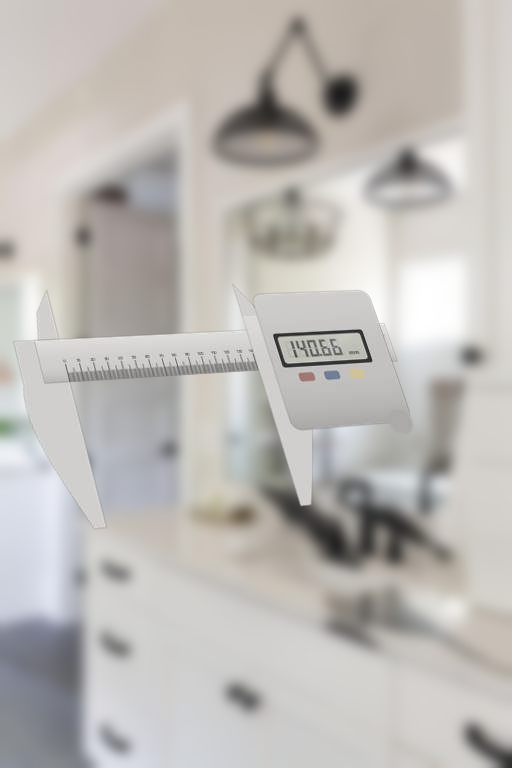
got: 140.66 mm
